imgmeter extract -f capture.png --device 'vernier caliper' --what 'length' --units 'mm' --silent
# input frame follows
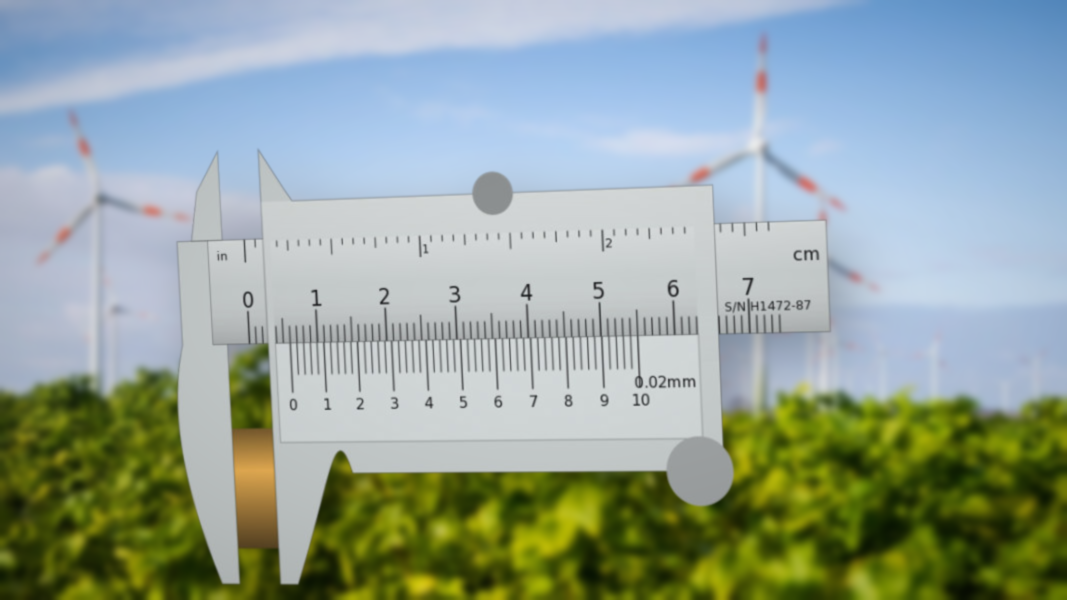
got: 6.0 mm
